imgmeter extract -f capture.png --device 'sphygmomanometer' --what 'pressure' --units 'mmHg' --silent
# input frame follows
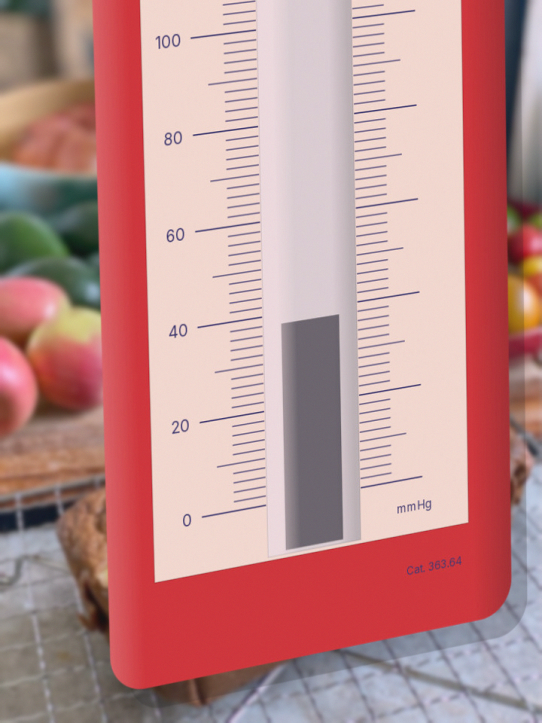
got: 38 mmHg
